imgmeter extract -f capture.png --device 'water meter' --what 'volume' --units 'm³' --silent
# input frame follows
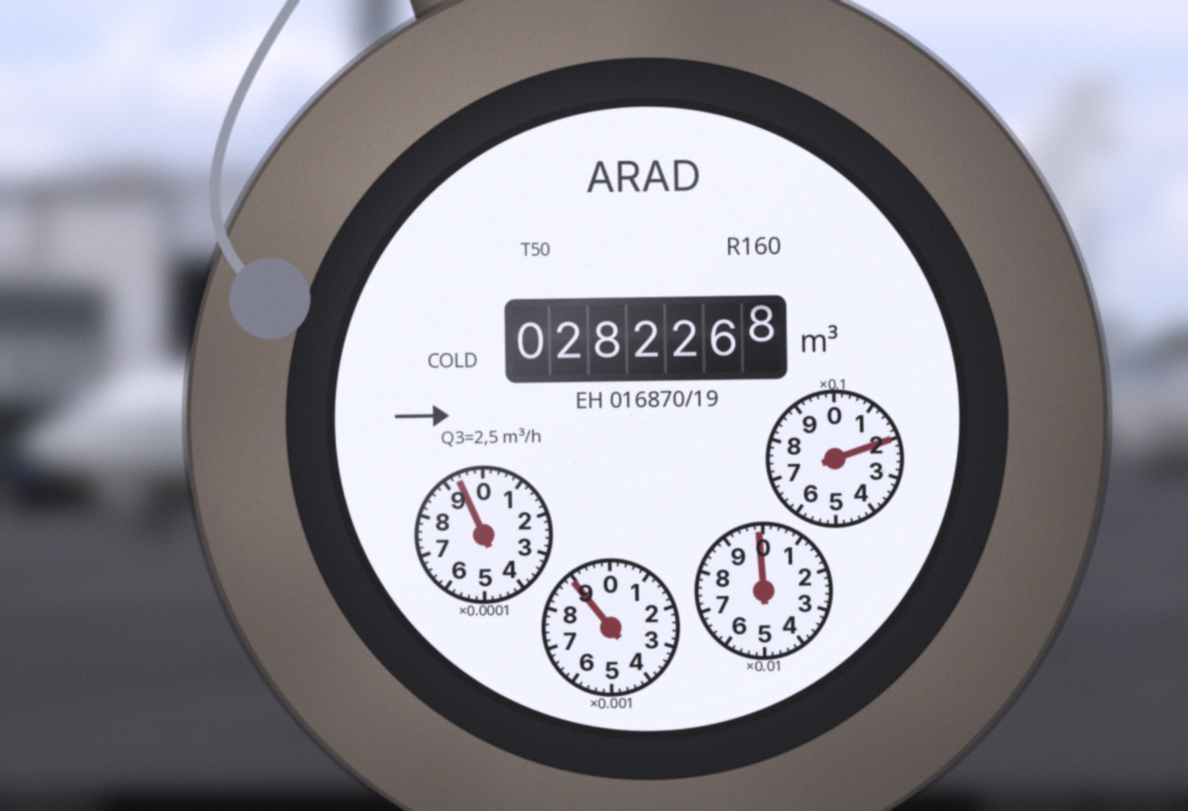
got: 282268.1989 m³
